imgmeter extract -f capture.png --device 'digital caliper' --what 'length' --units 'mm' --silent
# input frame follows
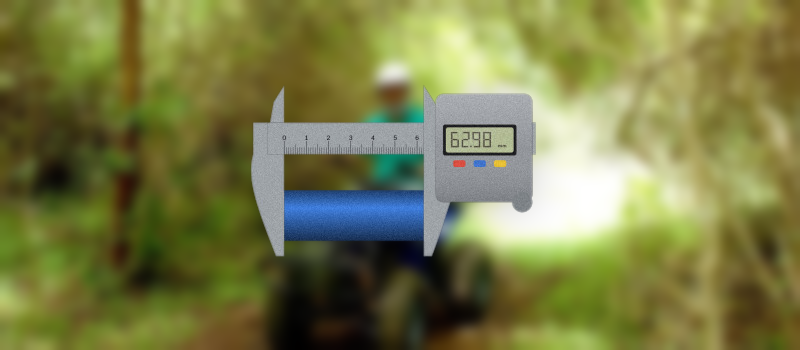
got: 62.98 mm
